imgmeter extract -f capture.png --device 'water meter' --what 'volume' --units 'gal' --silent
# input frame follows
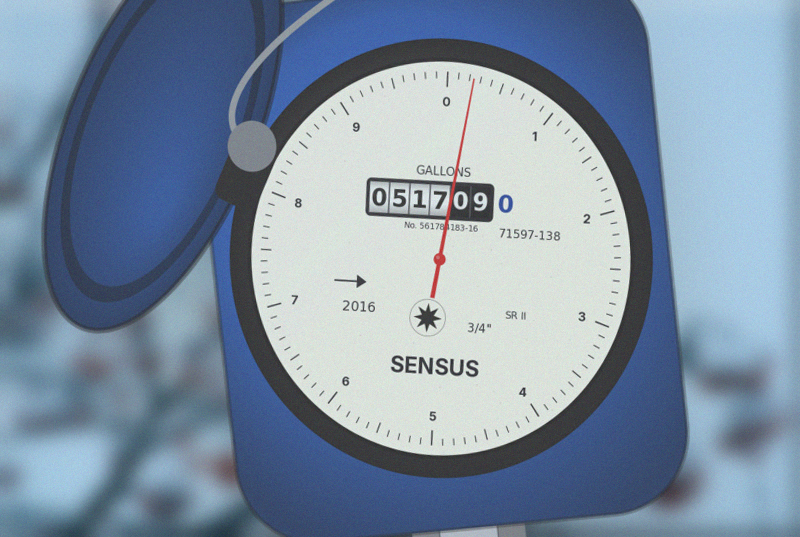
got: 517090.2 gal
